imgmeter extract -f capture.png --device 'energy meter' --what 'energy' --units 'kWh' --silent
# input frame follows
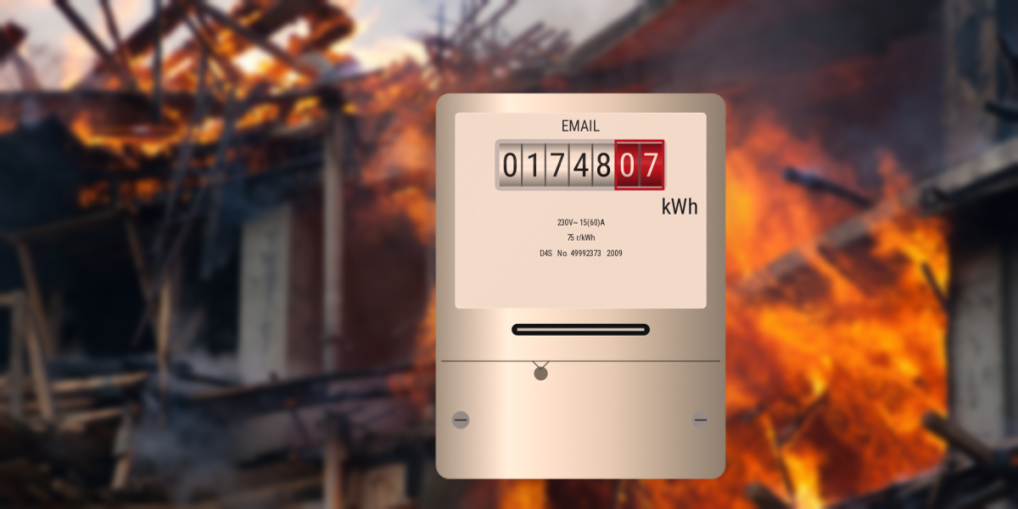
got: 1748.07 kWh
